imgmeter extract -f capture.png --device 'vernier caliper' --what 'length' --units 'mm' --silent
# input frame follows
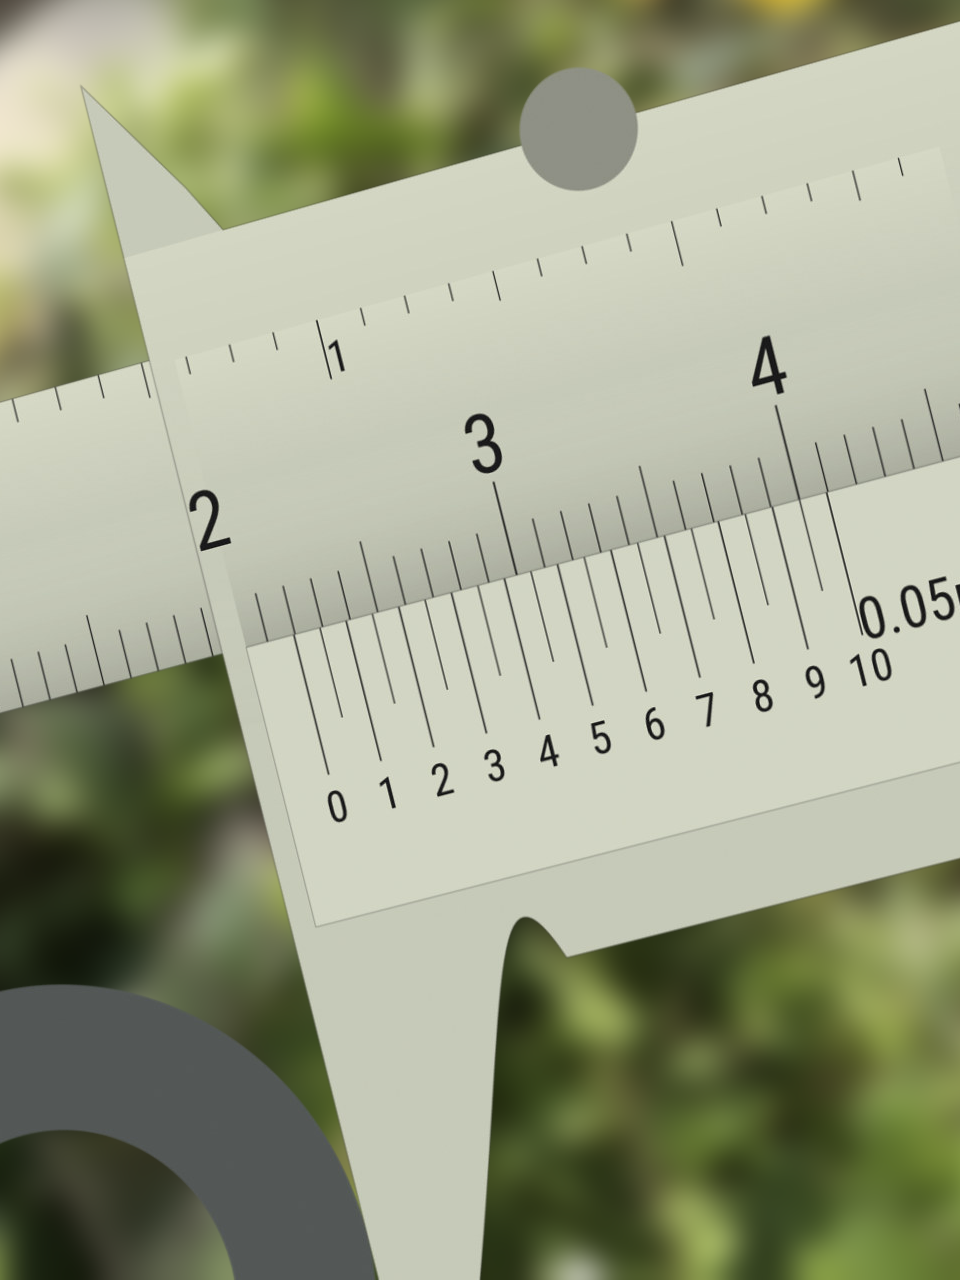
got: 21.95 mm
